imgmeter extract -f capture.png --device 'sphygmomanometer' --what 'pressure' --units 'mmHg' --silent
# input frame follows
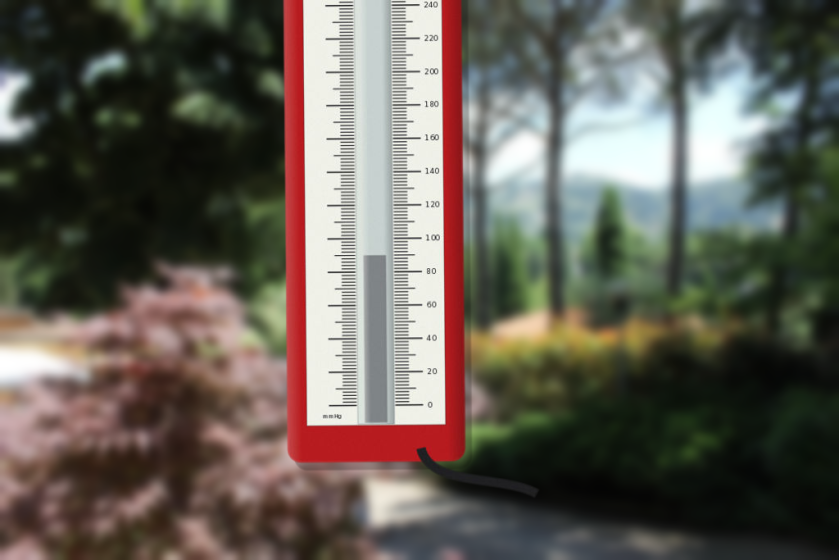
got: 90 mmHg
